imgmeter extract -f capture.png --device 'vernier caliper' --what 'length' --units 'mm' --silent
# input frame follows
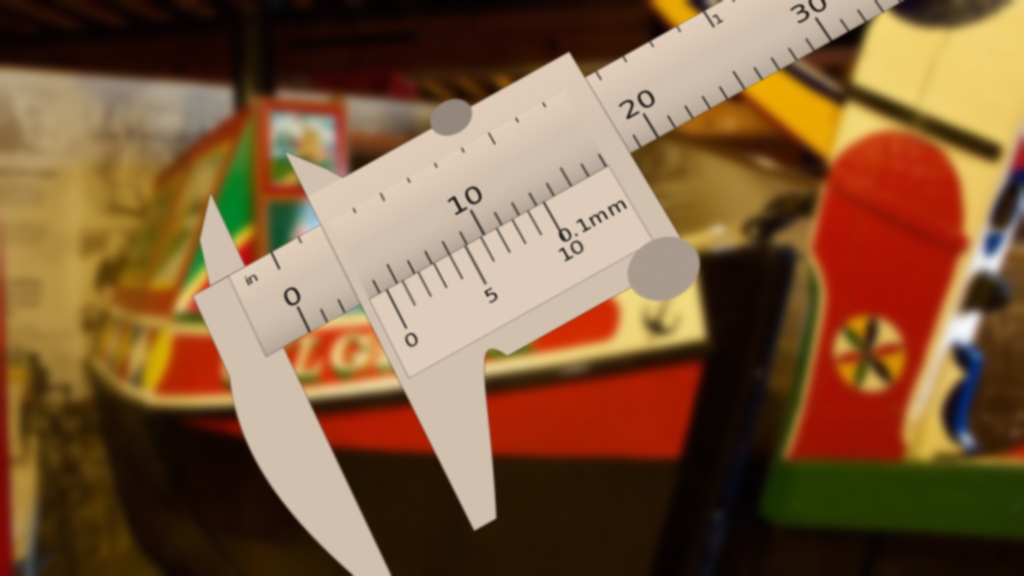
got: 4.4 mm
